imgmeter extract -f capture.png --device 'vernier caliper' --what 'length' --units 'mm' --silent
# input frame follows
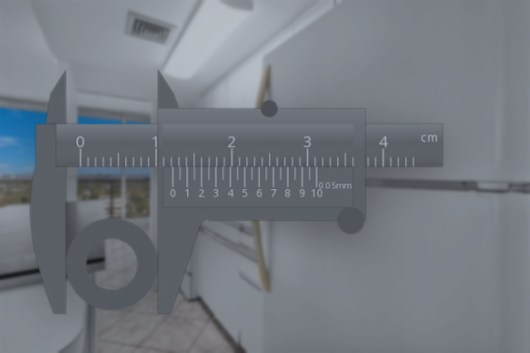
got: 12.2 mm
